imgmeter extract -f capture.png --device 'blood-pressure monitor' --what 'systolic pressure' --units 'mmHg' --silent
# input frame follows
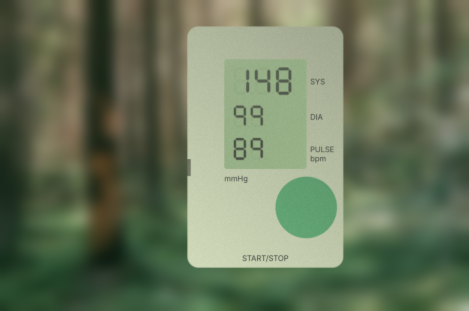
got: 148 mmHg
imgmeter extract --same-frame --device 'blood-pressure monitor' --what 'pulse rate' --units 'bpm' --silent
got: 89 bpm
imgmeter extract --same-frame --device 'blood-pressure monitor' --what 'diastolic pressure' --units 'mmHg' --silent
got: 99 mmHg
